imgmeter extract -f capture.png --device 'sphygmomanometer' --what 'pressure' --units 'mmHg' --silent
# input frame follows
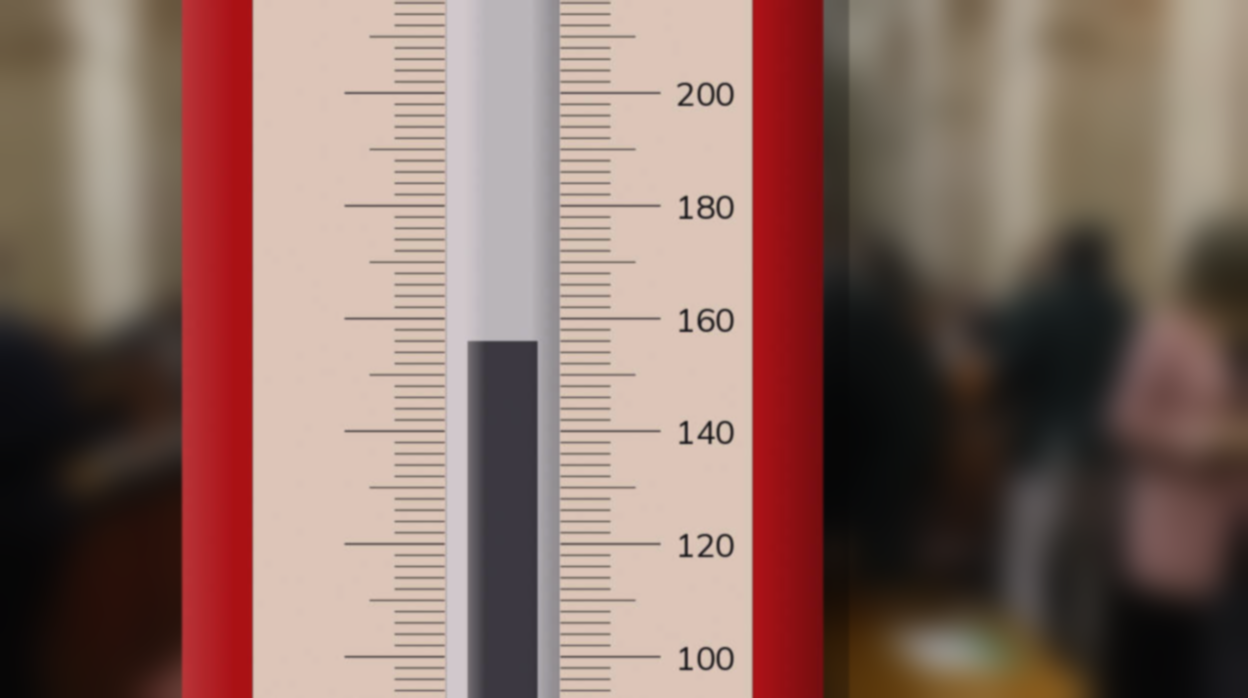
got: 156 mmHg
